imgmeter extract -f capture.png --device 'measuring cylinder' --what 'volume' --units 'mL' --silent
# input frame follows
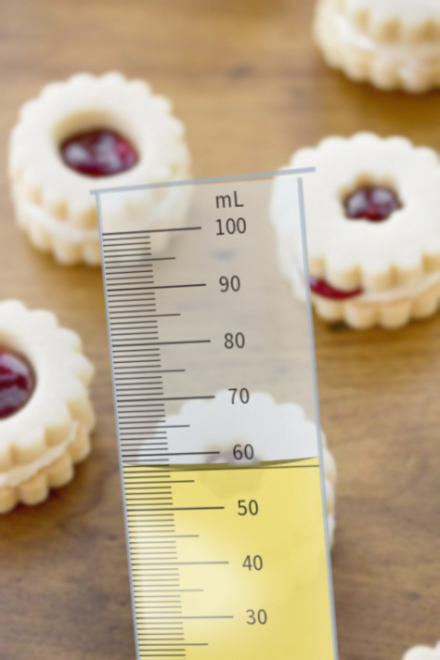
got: 57 mL
